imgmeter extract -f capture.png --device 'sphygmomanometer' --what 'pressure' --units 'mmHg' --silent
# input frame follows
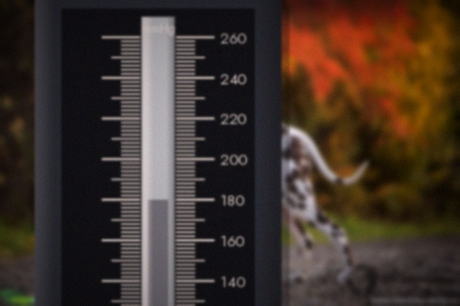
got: 180 mmHg
